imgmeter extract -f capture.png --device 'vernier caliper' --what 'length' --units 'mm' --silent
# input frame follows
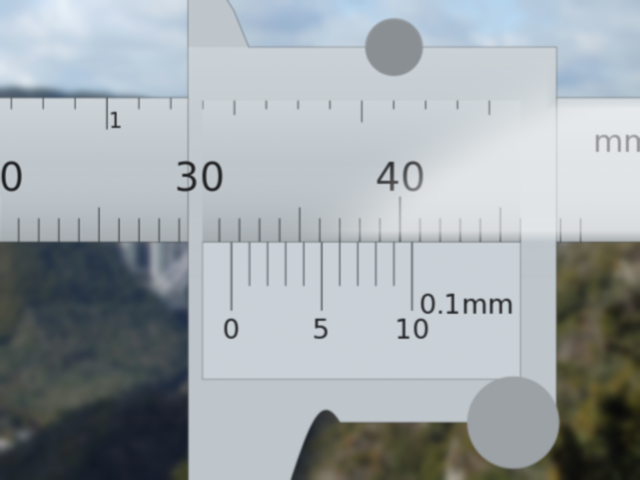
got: 31.6 mm
